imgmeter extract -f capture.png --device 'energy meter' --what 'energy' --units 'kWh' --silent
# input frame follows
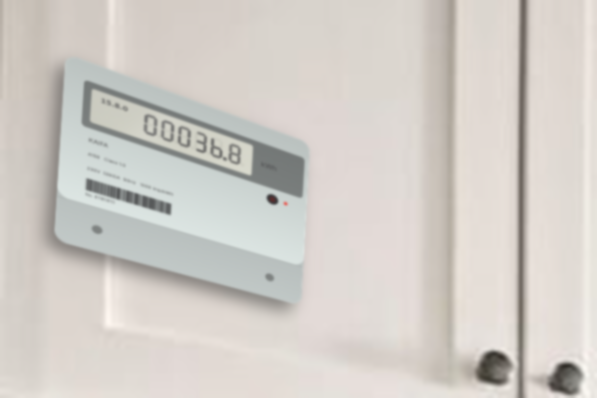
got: 36.8 kWh
